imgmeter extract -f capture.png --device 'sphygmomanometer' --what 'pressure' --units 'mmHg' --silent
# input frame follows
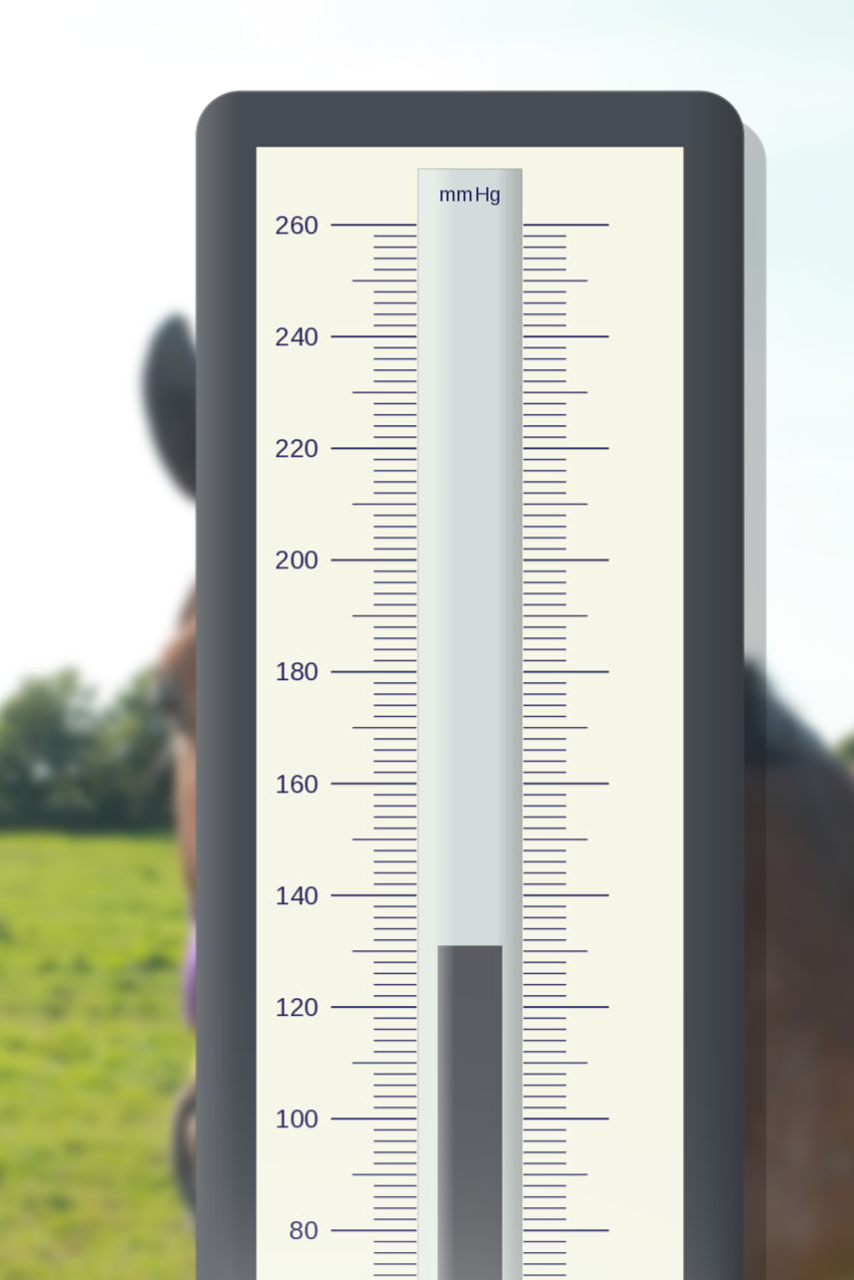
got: 131 mmHg
